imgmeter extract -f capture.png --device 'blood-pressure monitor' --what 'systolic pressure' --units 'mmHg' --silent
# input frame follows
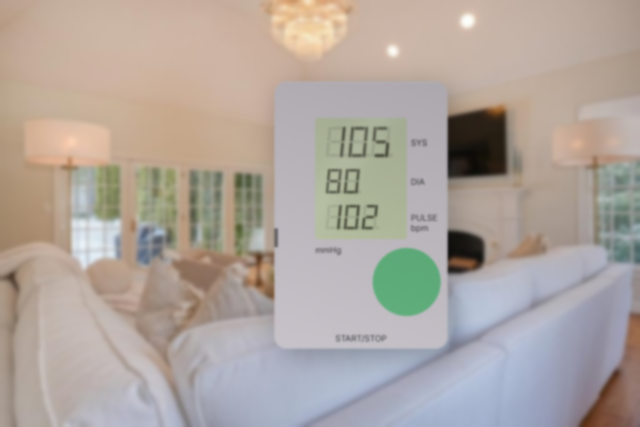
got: 105 mmHg
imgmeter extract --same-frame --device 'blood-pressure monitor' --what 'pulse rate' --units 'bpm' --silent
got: 102 bpm
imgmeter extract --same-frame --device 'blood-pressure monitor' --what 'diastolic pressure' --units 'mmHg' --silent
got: 80 mmHg
